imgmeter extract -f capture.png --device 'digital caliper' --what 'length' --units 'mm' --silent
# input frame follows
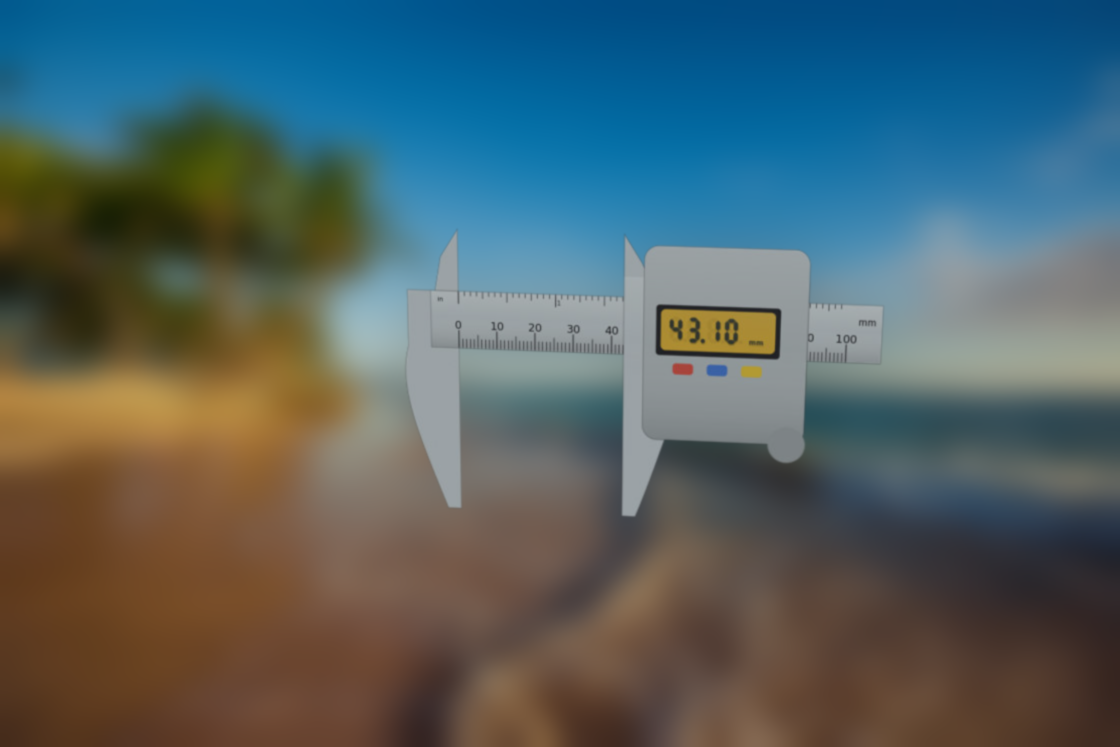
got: 43.10 mm
